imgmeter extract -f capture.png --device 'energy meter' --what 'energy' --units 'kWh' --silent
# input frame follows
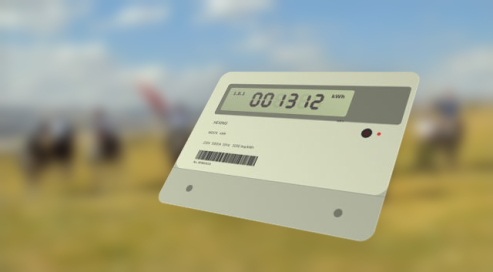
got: 1312 kWh
